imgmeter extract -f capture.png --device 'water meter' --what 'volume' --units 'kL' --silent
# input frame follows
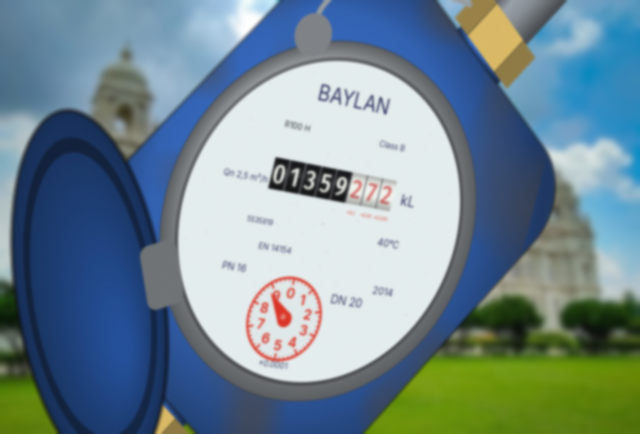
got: 1359.2728 kL
